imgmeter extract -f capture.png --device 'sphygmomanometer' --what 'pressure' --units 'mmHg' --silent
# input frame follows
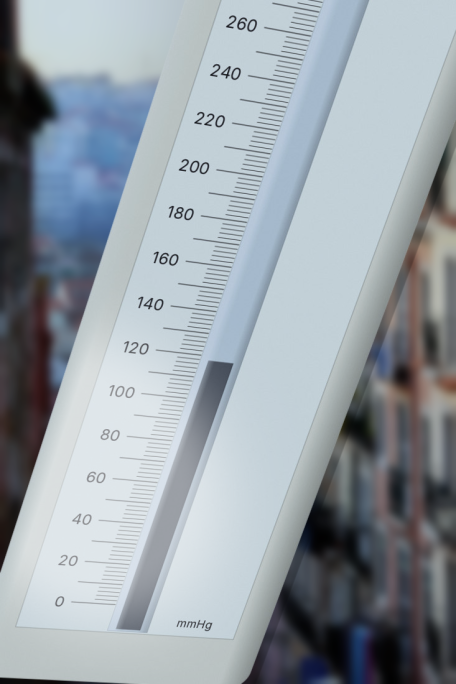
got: 118 mmHg
